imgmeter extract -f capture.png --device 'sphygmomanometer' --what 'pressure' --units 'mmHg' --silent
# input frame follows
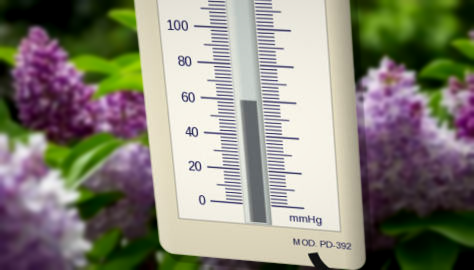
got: 60 mmHg
